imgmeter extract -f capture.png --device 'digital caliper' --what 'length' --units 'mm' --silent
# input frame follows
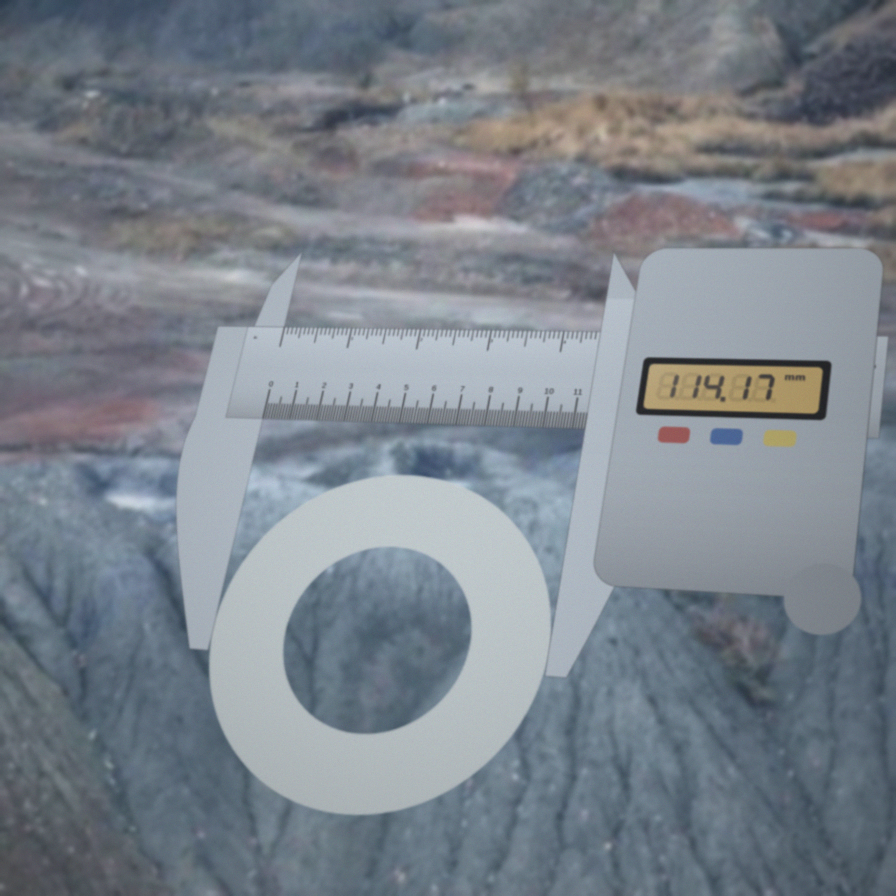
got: 114.17 mm
